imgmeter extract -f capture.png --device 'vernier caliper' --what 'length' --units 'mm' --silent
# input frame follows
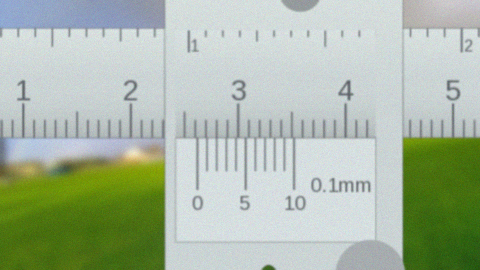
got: 26.2 mm
